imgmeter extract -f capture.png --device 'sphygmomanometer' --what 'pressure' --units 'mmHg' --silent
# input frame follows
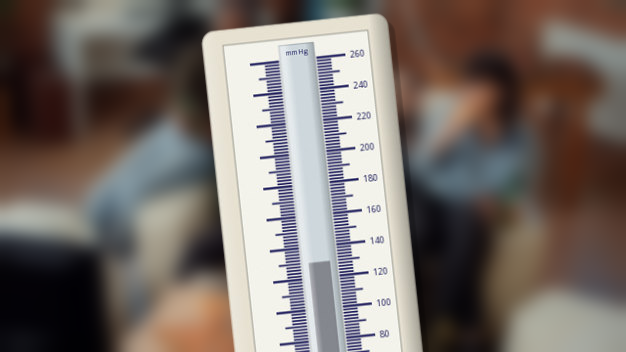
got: 130 mmHg
